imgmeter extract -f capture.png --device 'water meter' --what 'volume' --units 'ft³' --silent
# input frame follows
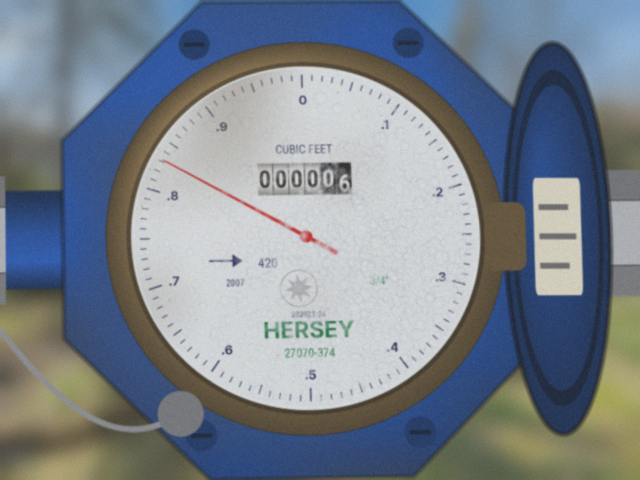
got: 5.83 ft³
